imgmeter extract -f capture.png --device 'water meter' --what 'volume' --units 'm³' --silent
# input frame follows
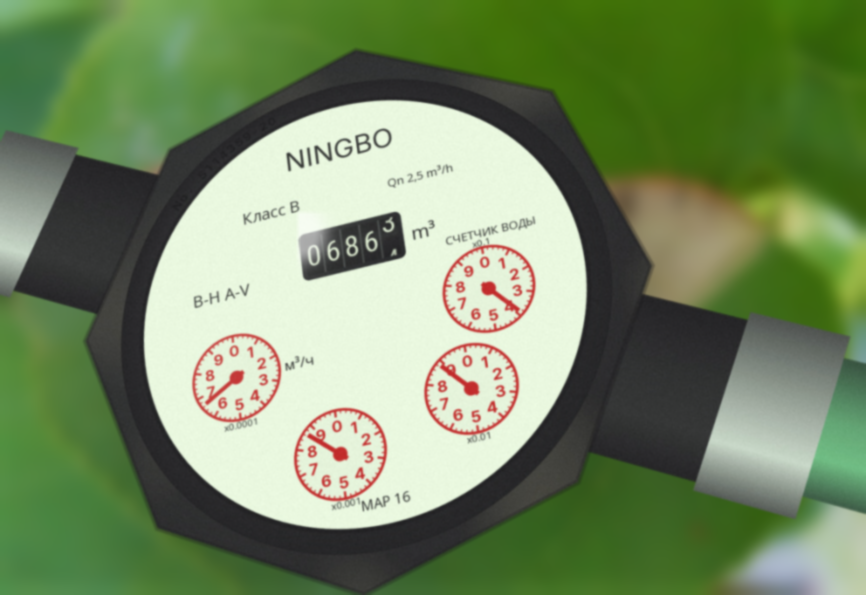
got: 6863.3886 m³
